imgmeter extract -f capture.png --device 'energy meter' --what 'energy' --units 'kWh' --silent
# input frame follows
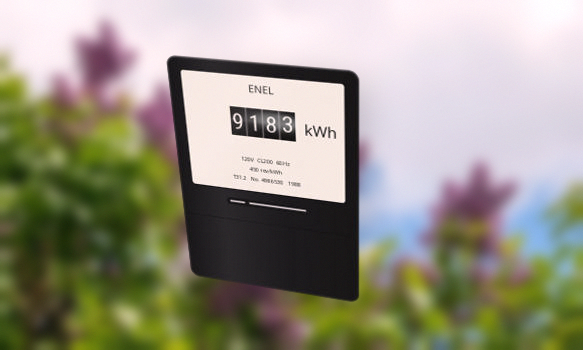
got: 9183 kWh
